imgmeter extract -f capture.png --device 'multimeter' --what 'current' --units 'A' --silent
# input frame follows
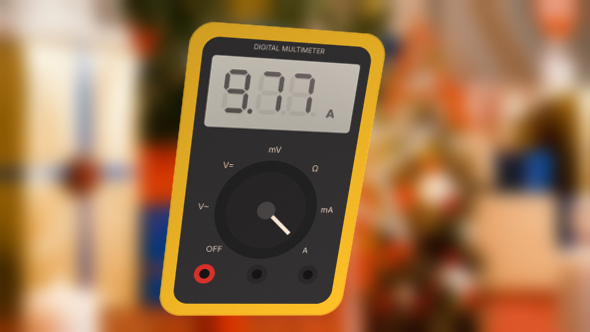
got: 9.77 A
